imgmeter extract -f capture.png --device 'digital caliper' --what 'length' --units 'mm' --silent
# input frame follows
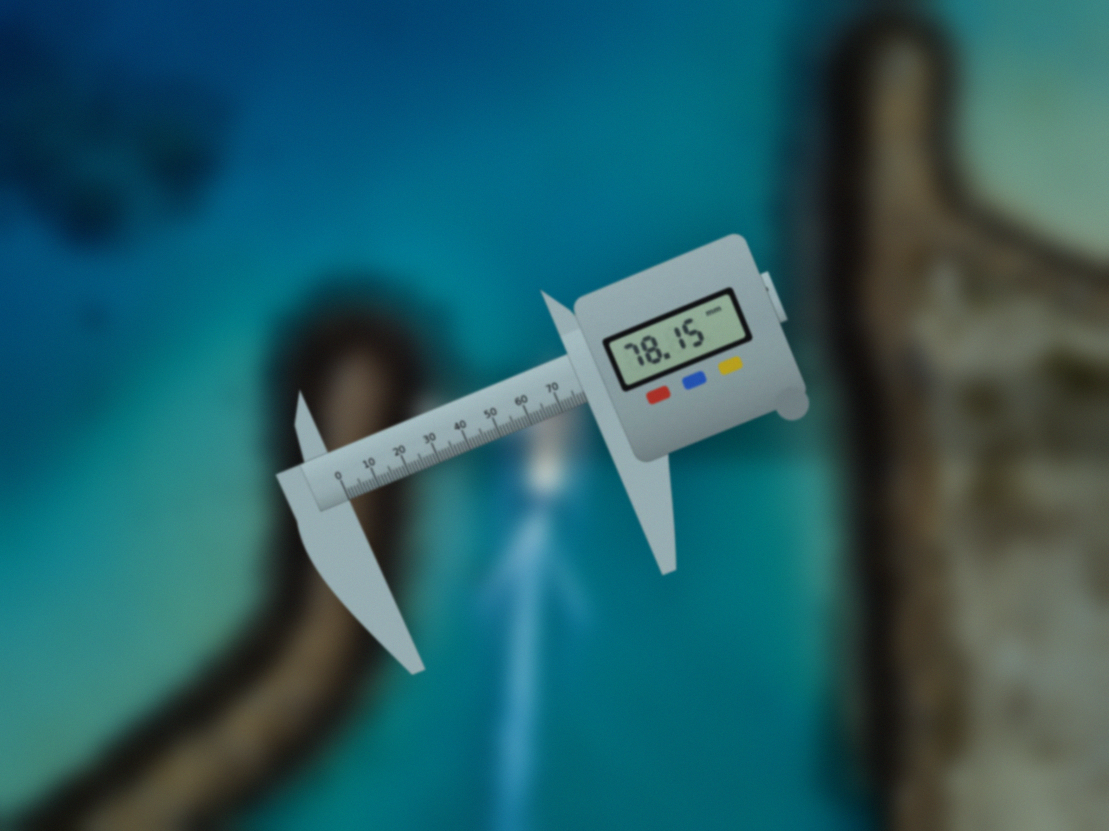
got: 78.15 mm
